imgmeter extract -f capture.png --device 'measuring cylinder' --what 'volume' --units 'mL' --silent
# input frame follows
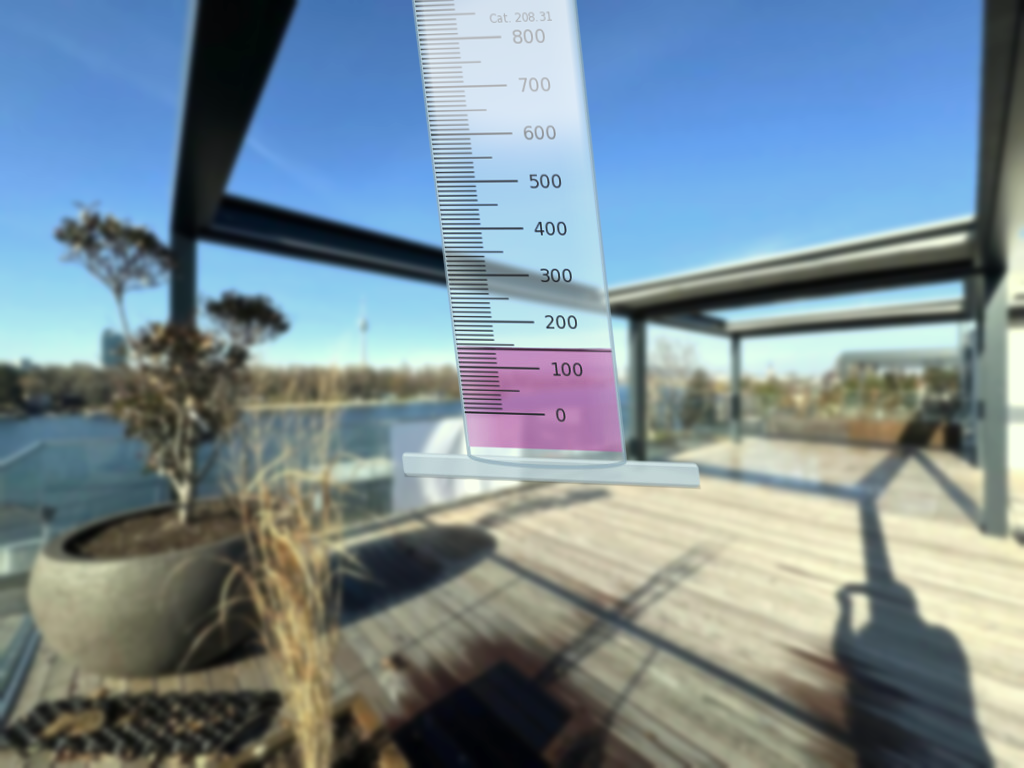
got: 140 mL
